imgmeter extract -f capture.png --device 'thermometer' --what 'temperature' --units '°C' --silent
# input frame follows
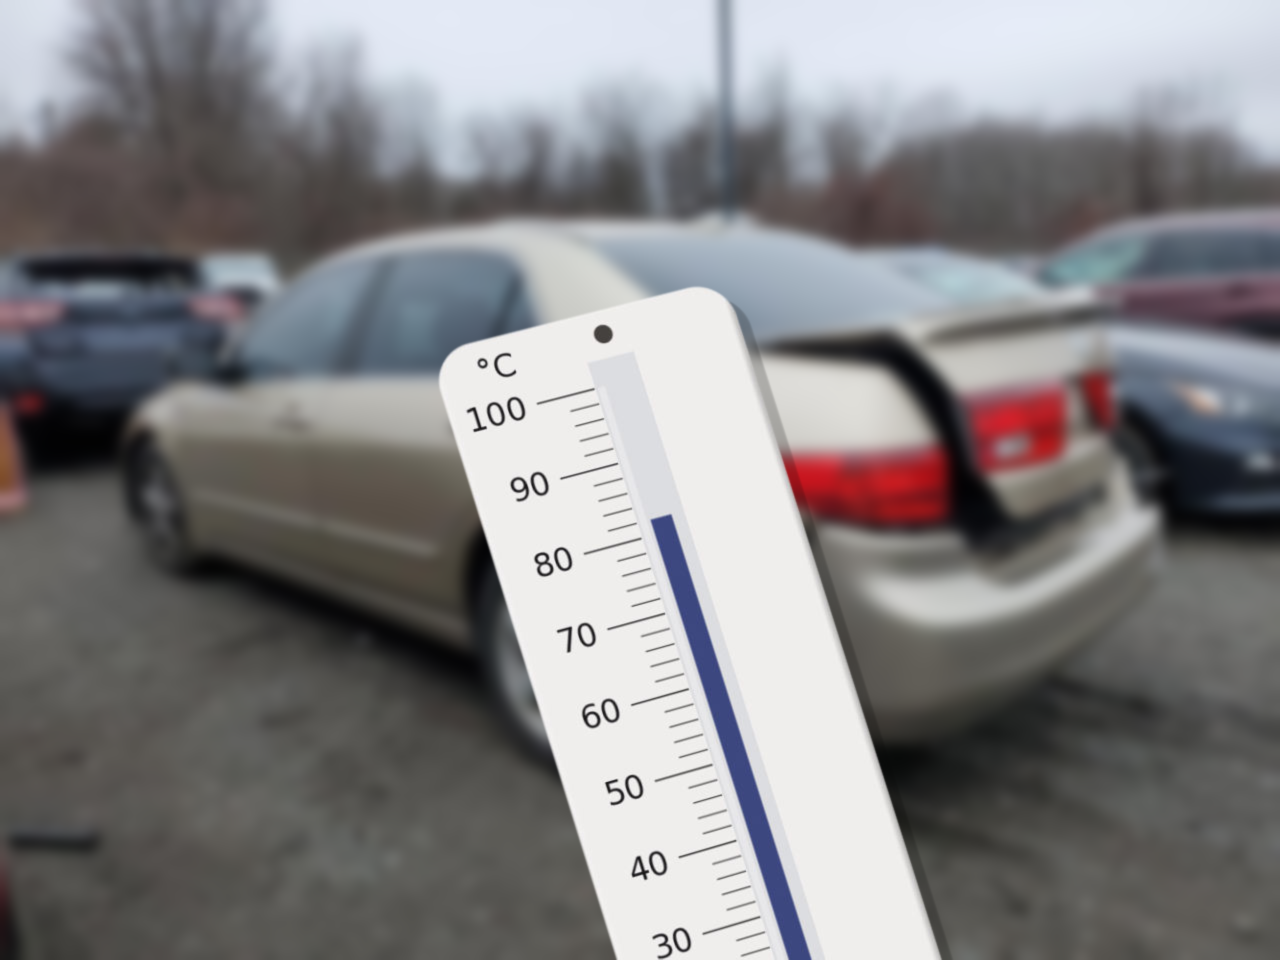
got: 82 °C
